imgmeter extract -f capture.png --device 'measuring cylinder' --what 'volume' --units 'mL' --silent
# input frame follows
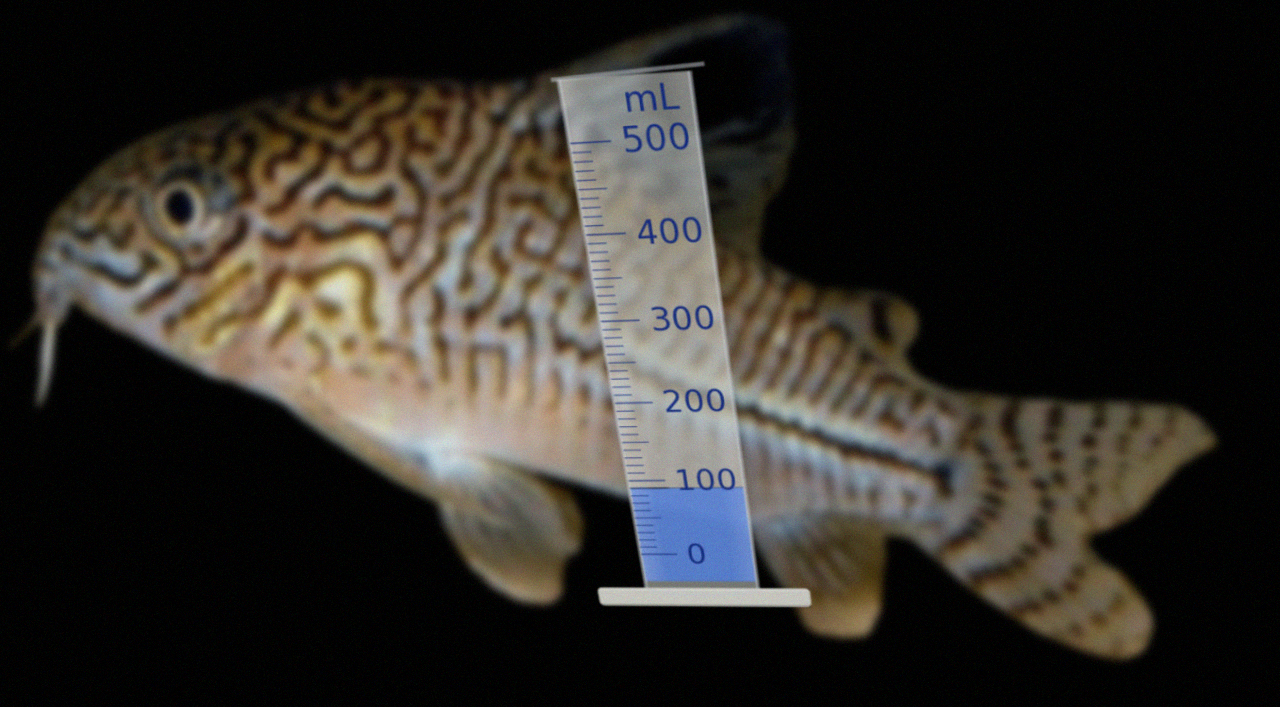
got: 90 mL
